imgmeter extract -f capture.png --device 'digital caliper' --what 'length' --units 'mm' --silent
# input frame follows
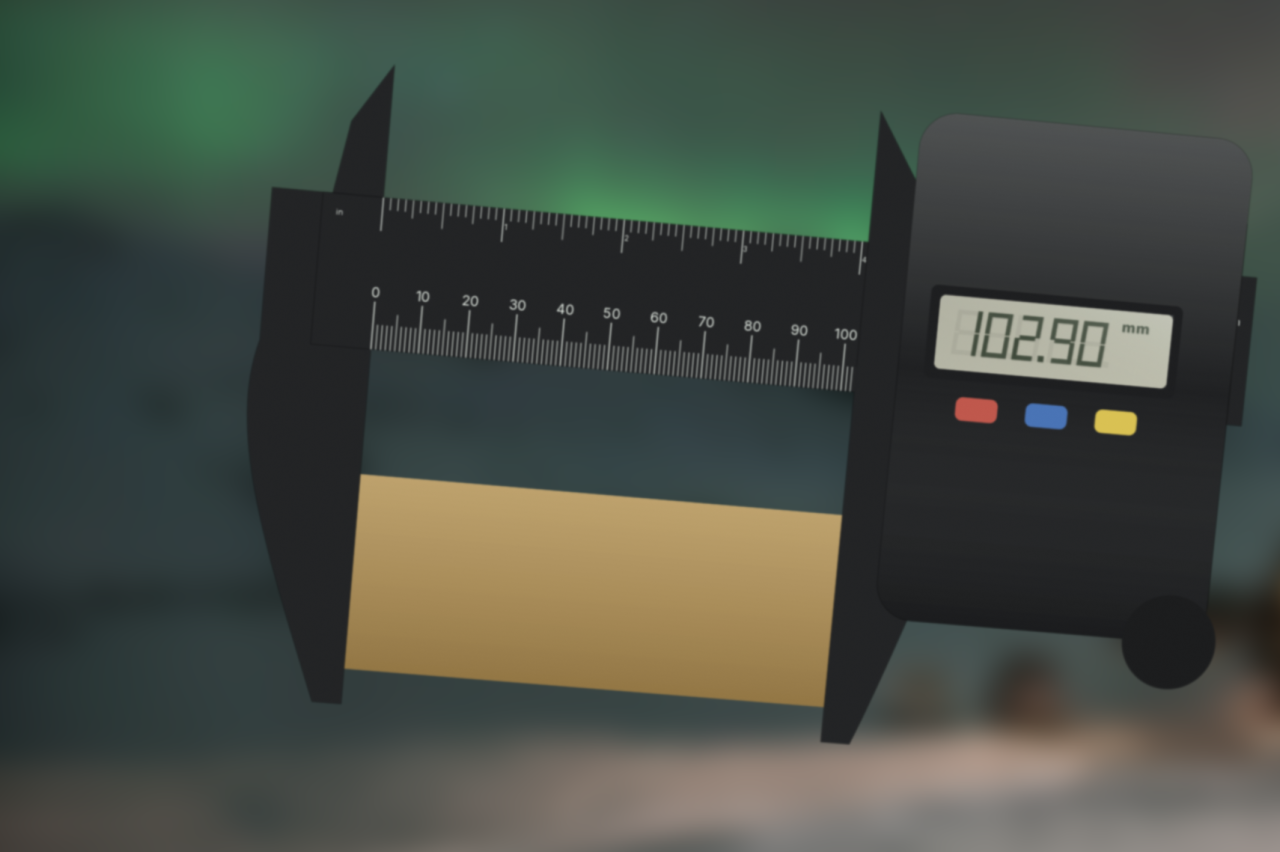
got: 102.90 mm
